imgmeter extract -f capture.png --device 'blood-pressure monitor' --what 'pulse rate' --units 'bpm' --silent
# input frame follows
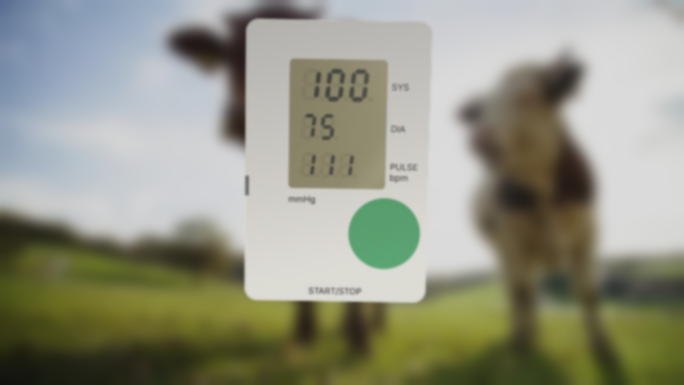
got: 111 bpm
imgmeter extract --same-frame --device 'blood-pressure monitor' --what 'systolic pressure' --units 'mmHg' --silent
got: 100 mmHg
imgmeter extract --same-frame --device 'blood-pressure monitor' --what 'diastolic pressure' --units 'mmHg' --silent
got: 75 mmHg
